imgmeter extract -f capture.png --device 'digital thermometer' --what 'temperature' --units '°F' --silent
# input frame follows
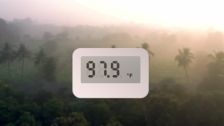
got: 97.9 °F
